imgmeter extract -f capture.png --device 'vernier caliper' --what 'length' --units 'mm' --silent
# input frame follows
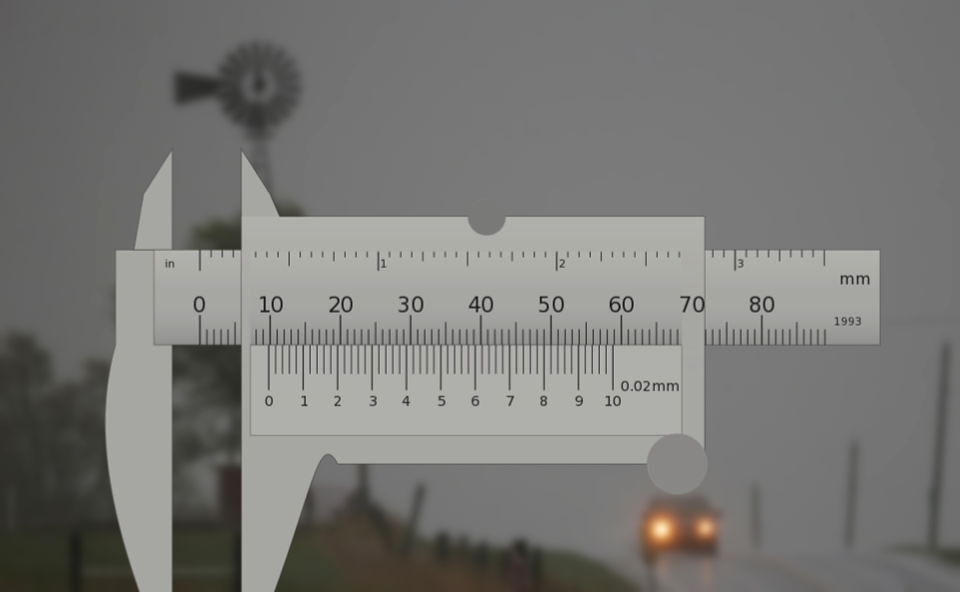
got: 9.8 mm
